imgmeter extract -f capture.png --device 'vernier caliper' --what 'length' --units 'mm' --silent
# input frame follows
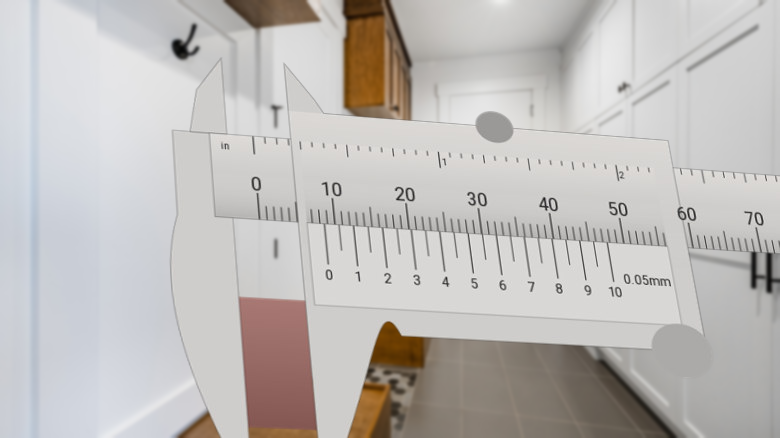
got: 8.6 mm
